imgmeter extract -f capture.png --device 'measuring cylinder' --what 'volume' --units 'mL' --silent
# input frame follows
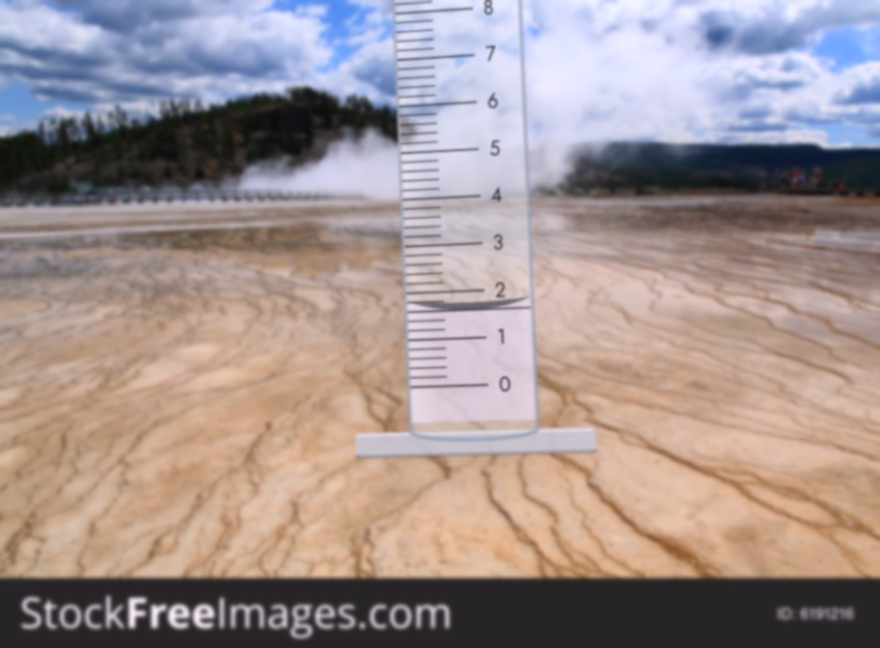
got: 1.6 mL
